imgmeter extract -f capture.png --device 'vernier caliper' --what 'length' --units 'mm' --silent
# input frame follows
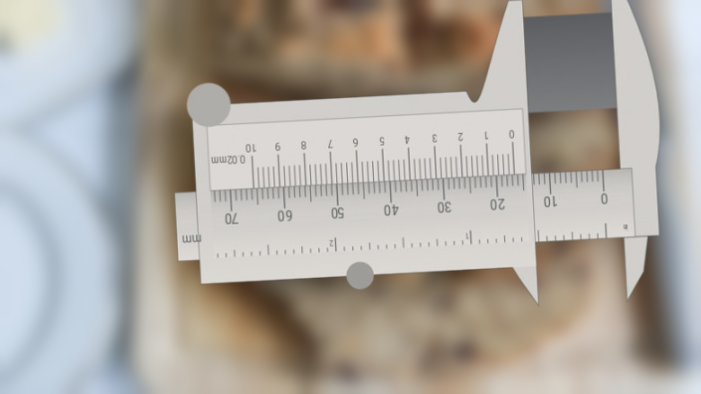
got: 16.6 mm
